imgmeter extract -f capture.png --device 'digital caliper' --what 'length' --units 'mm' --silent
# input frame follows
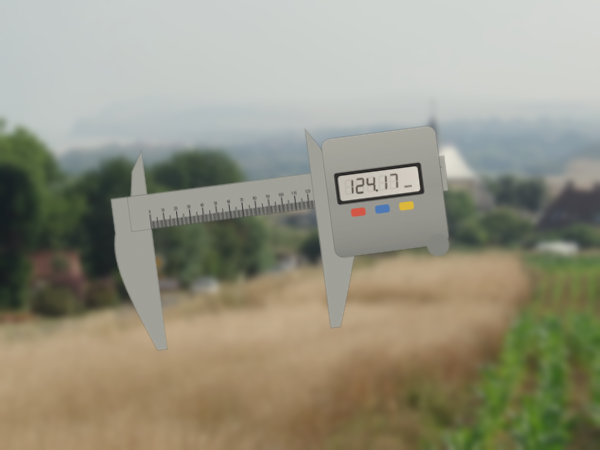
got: 124.17 mm
